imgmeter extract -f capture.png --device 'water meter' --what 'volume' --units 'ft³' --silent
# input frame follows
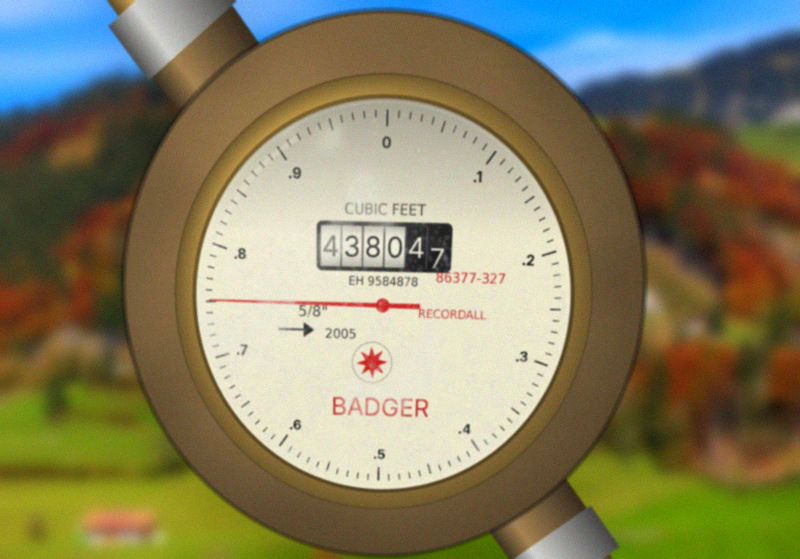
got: 438046.75 ft³
